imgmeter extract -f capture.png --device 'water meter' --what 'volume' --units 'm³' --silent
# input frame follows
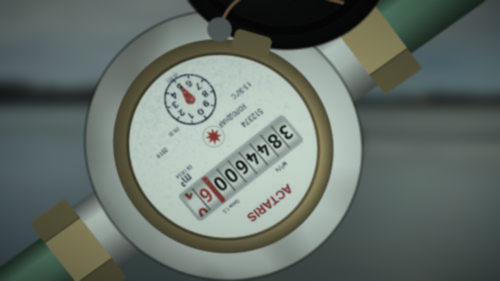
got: 3844600.605 m³
